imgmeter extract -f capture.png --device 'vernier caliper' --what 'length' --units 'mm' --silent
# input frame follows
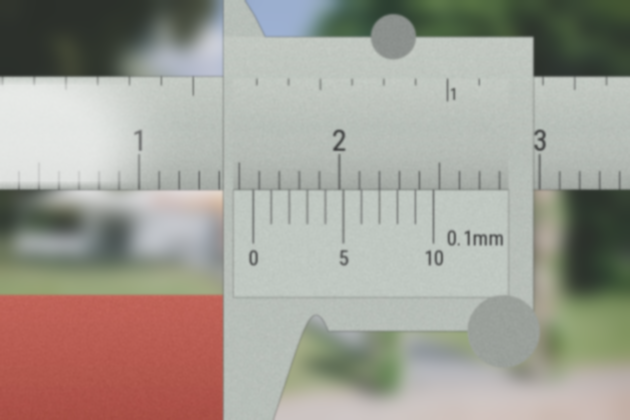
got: 15.7 mm
